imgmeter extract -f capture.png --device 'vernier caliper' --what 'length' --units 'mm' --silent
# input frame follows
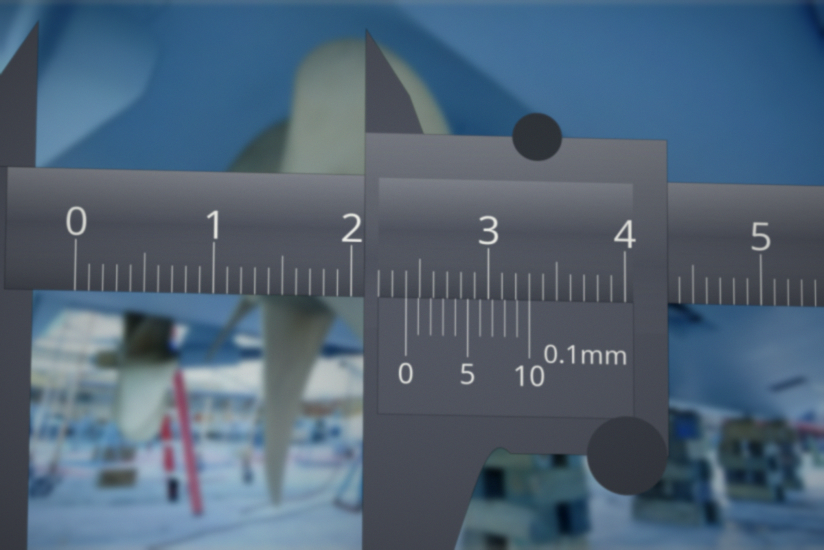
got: 24.0 mm
